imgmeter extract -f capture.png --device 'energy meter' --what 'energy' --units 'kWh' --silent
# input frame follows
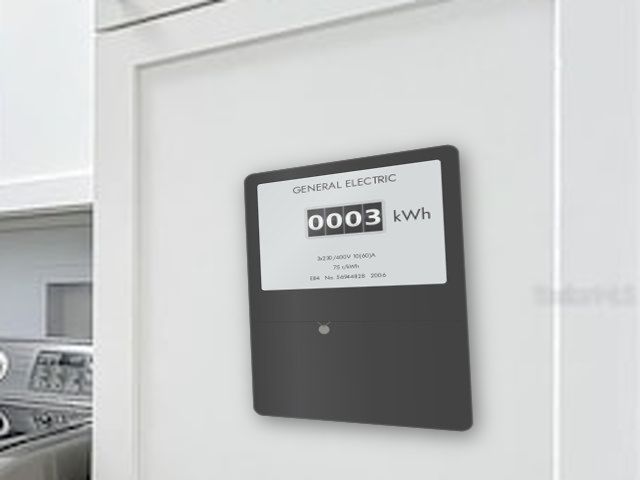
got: 3 kWh
